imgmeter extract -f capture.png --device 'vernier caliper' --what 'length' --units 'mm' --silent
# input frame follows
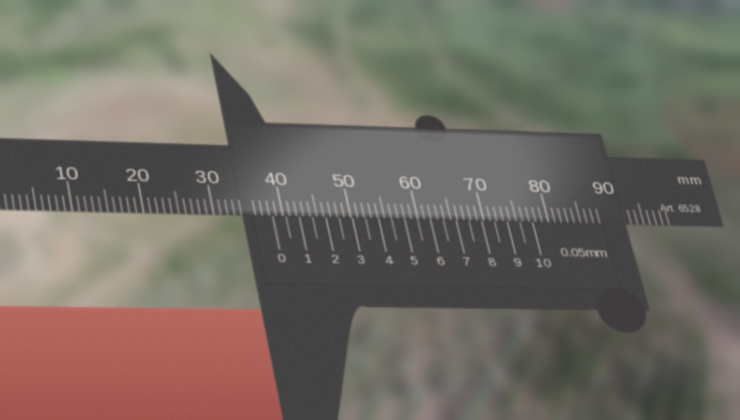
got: 38.5 mm
